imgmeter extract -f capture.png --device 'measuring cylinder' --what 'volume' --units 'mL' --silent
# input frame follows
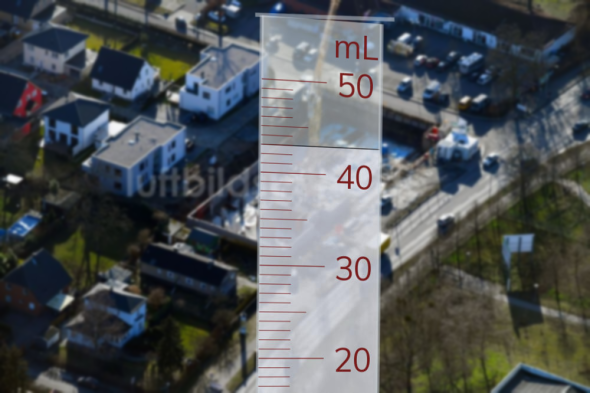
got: 43 mL
